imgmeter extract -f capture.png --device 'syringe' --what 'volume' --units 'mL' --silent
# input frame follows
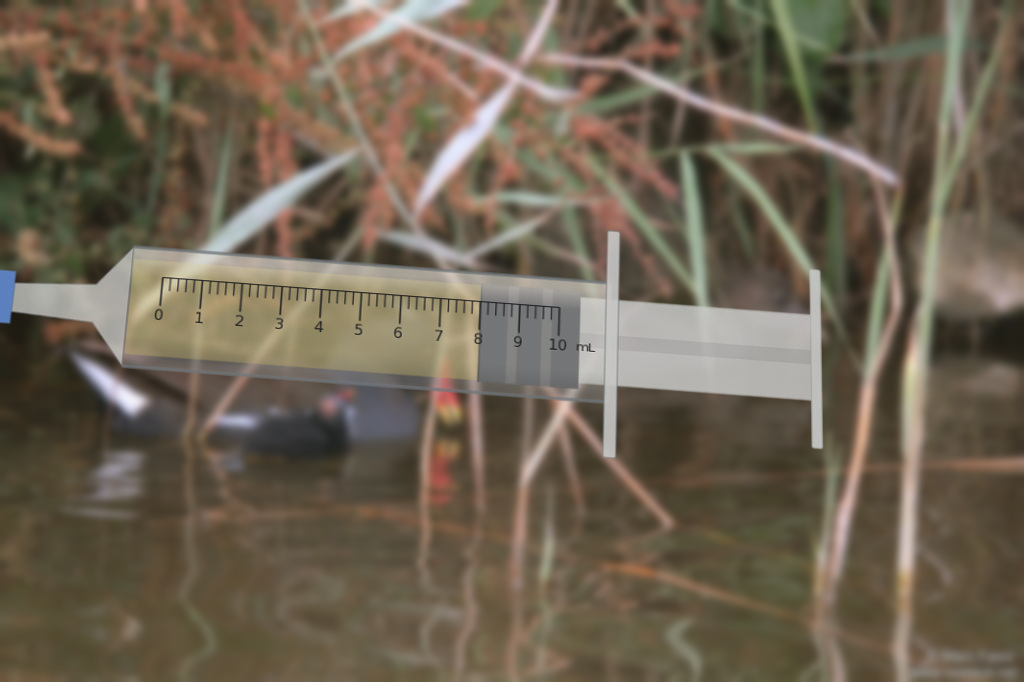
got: 8 mL
